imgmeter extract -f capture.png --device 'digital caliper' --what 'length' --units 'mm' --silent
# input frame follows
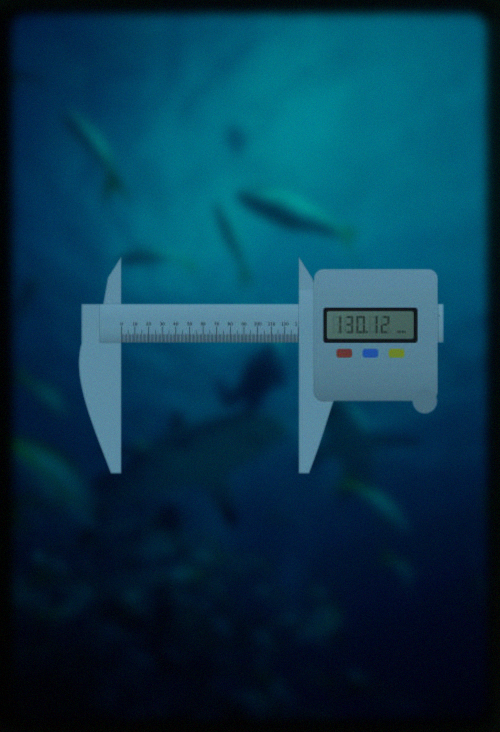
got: 130.12 mm
